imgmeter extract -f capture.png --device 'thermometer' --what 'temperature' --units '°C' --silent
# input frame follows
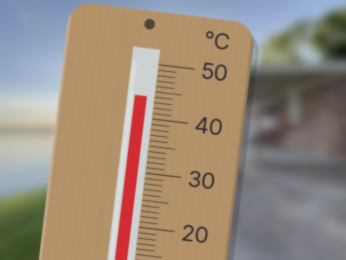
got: 44 °C
